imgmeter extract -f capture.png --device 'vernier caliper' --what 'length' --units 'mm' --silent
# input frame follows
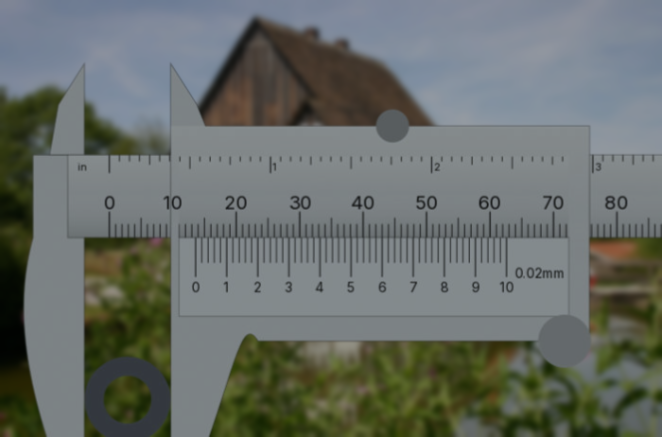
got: 13.6 mm
